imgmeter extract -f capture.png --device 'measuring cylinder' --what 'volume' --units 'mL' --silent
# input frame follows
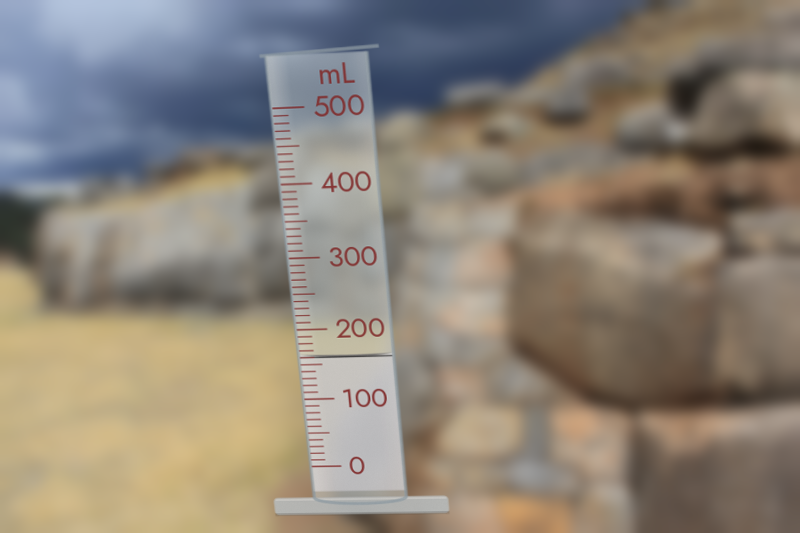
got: 160 mL
